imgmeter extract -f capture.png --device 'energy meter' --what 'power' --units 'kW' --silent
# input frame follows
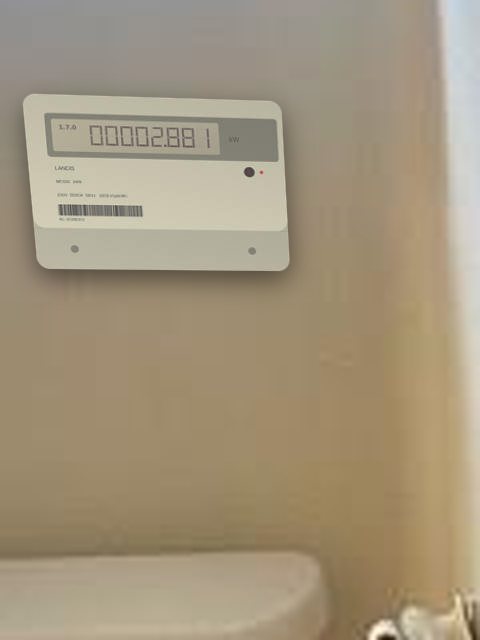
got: 2.881 kW
